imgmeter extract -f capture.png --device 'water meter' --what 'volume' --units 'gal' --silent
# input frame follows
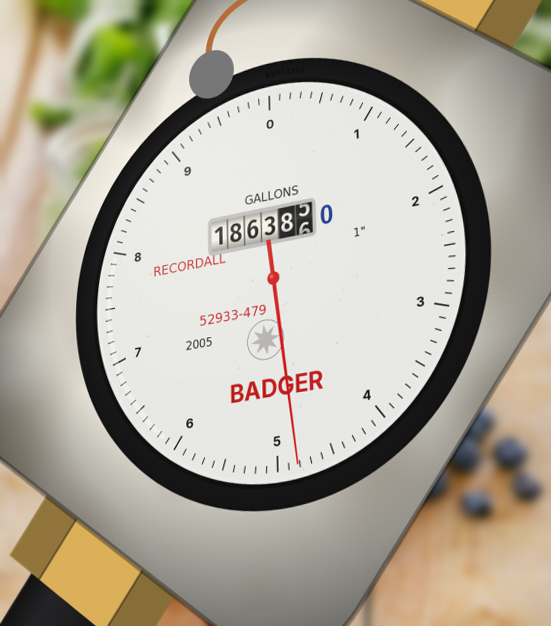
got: 1863854.8 gal
